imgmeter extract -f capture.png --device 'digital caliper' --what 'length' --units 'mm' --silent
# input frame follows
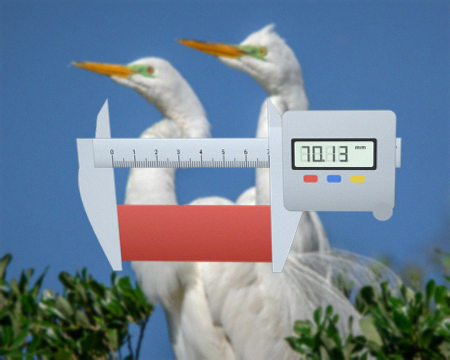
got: 70.13 mm
